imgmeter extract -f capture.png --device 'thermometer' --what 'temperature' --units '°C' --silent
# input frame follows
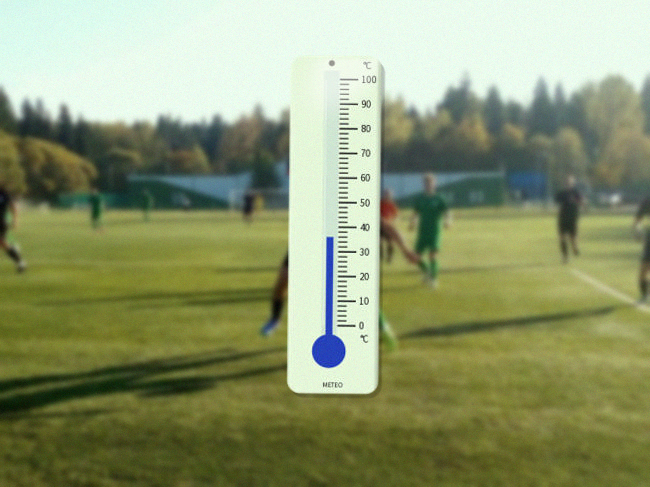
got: 36 °C
